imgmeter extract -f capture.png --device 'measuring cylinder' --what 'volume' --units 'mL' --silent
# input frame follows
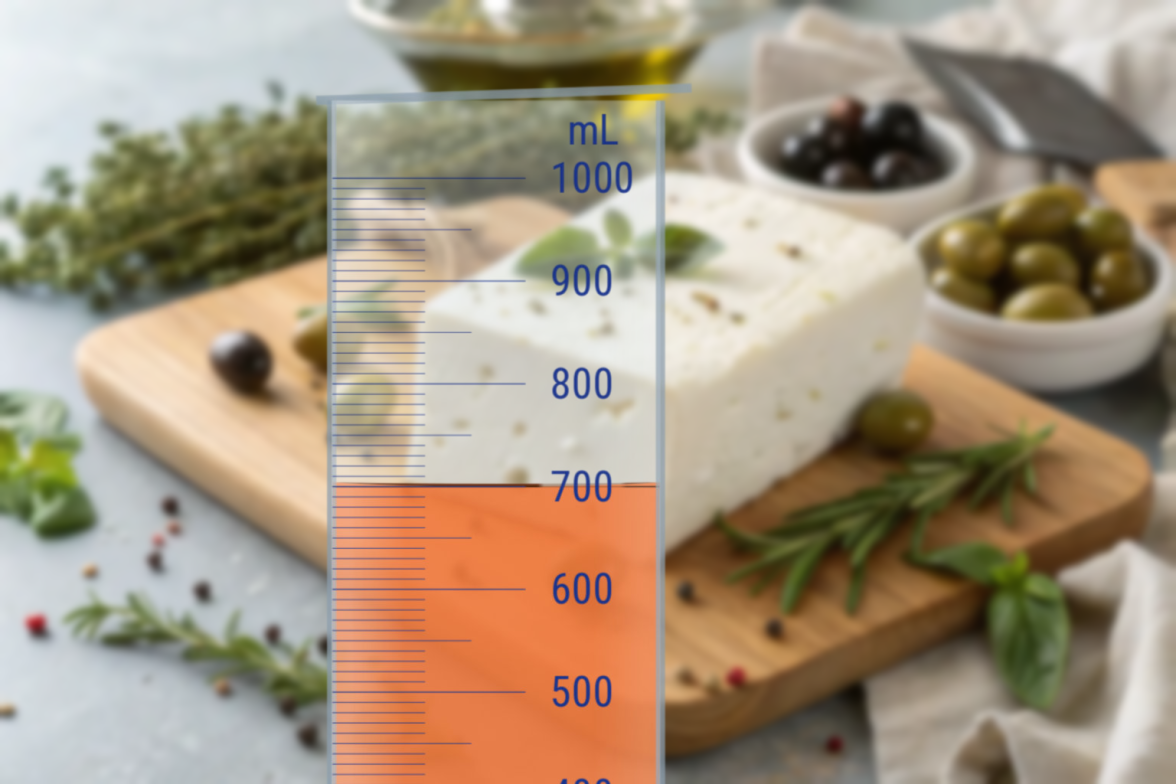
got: 700 mL
